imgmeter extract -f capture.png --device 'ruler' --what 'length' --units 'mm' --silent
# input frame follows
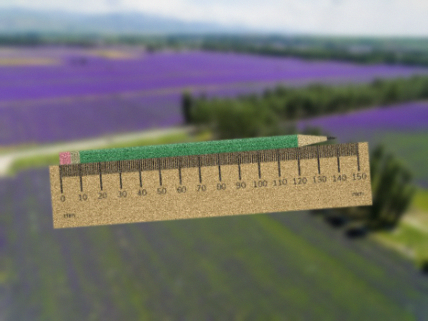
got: 140 mm
